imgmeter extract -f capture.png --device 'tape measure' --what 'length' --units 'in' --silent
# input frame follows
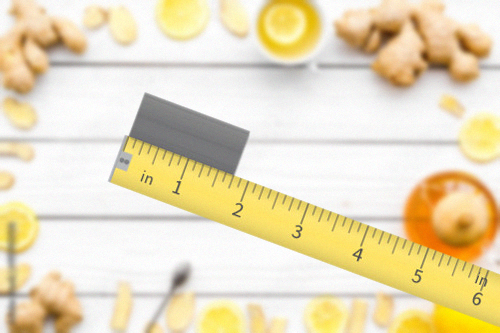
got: 1.75 in
